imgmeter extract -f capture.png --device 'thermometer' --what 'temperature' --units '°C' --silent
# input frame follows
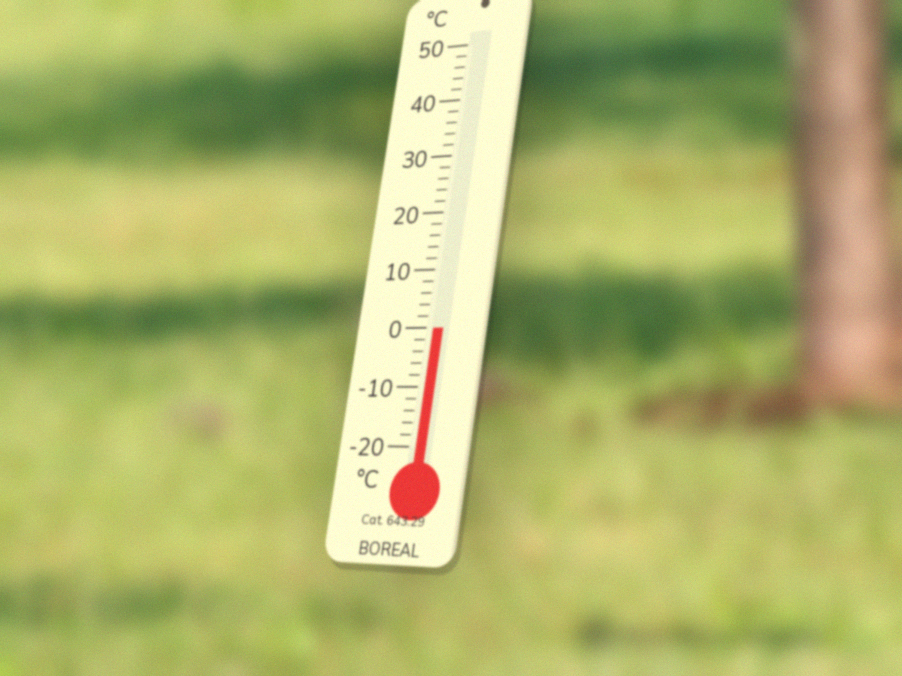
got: 0 °C
